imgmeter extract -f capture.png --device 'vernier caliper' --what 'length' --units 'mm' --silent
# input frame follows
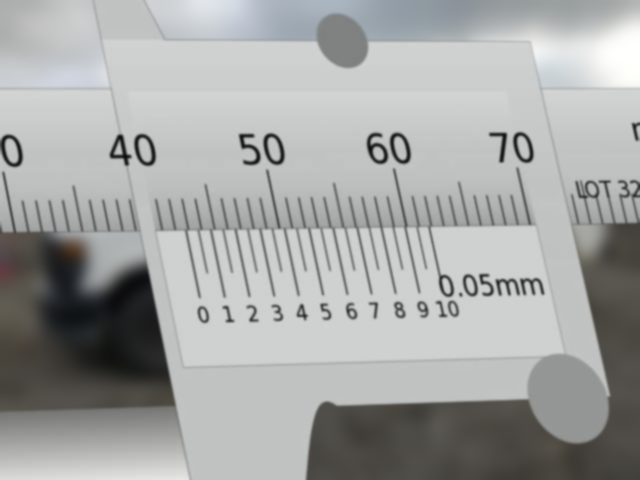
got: 42.8 mm
